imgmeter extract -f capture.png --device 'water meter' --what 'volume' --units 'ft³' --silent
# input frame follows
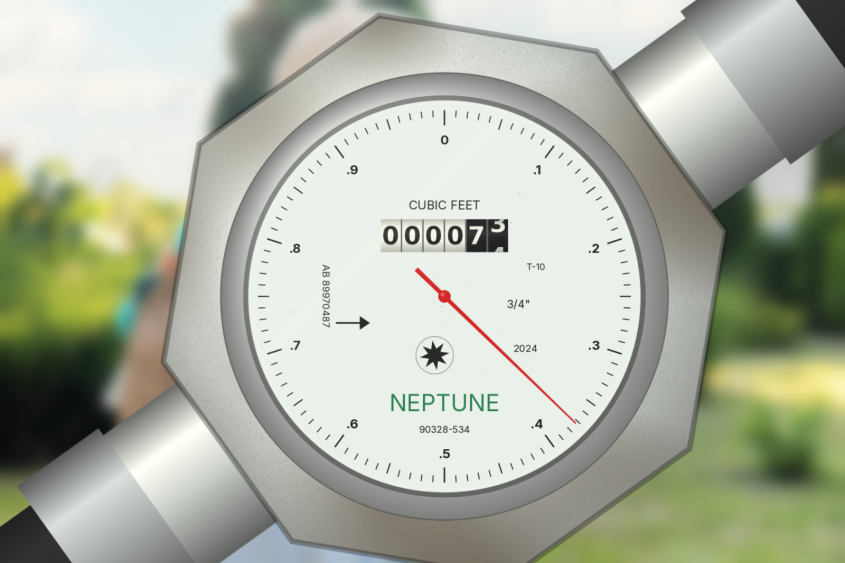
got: 73.37 ft³
